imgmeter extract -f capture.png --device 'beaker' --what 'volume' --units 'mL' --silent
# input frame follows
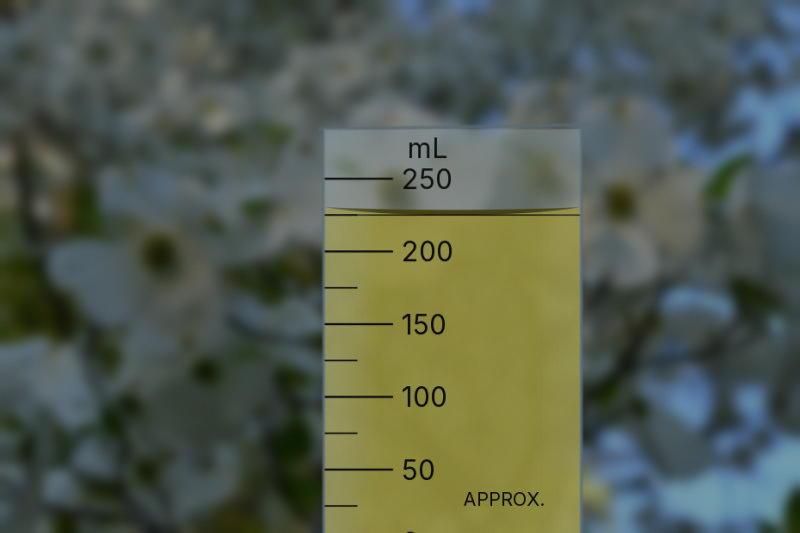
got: 225 mL
